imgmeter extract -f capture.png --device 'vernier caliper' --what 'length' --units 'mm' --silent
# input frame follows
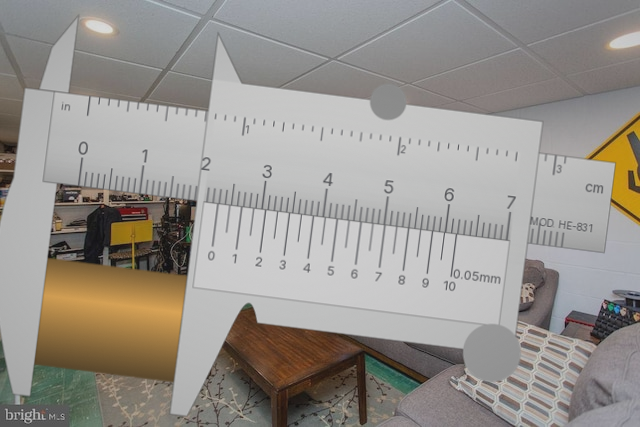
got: 22.8 mm
